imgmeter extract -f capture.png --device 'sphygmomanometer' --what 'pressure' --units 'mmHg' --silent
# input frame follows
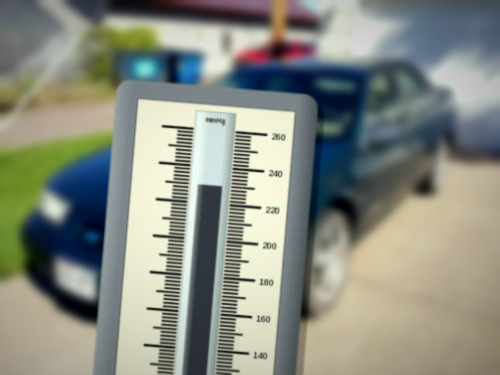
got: 230 mmHg
